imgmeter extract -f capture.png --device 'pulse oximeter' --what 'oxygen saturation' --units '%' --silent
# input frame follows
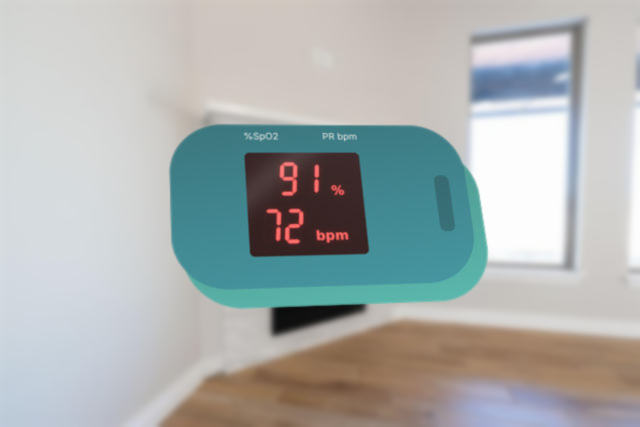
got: 91 %
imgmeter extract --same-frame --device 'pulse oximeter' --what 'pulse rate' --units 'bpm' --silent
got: 72 bpm
